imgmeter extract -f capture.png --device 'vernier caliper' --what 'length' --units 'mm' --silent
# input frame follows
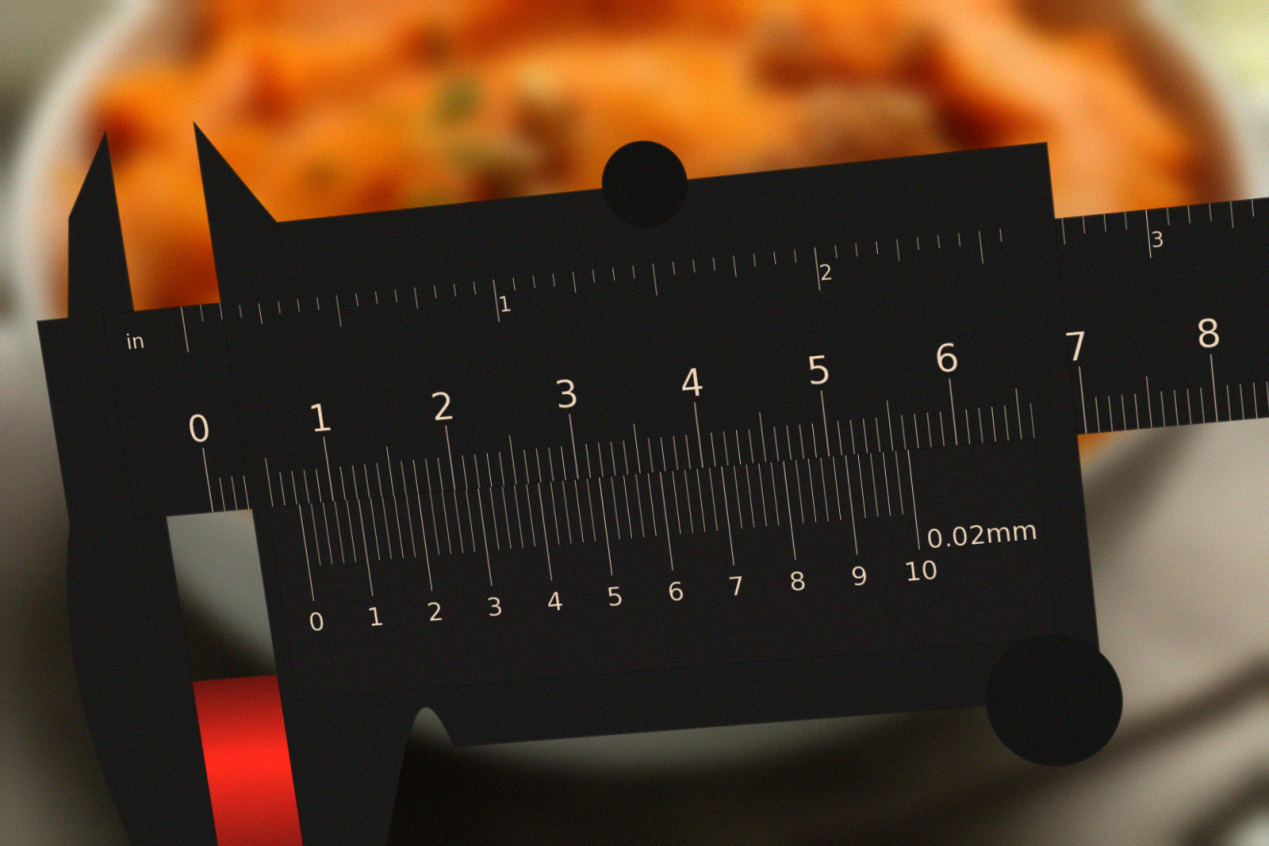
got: 7.2 mm
